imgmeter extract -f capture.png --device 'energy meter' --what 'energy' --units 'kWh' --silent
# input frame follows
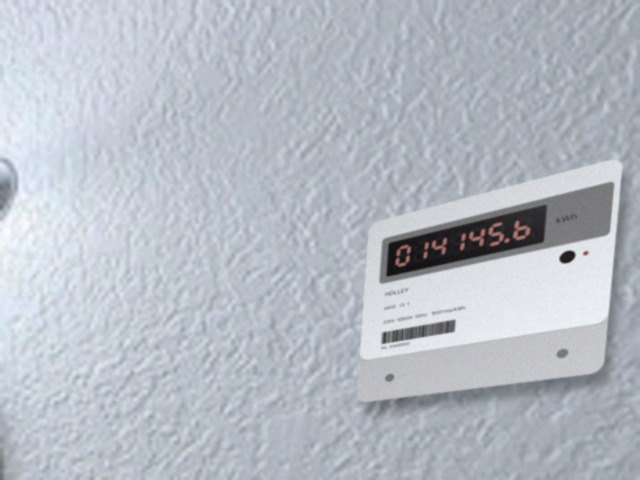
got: 14145.6 kWh
